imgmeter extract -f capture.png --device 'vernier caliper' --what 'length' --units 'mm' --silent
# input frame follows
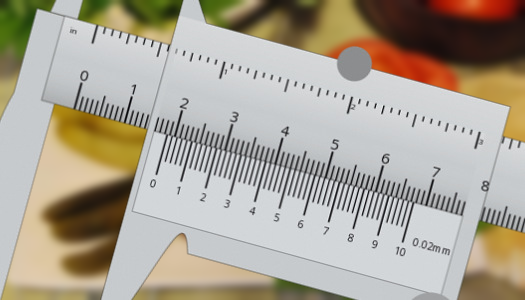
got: 18.5 mm
